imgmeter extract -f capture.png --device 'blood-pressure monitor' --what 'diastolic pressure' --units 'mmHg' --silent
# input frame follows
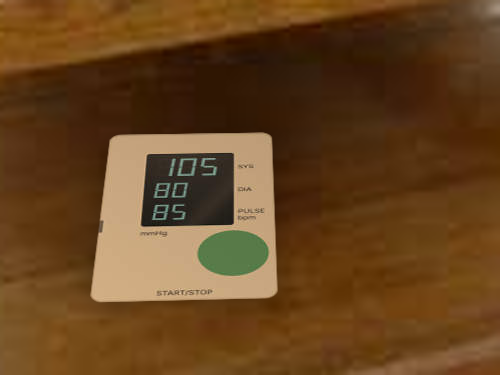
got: 80 mmHg
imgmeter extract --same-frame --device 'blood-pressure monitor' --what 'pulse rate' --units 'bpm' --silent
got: 85 bpm
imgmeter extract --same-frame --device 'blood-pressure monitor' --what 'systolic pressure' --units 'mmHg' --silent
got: 105 mmHg
